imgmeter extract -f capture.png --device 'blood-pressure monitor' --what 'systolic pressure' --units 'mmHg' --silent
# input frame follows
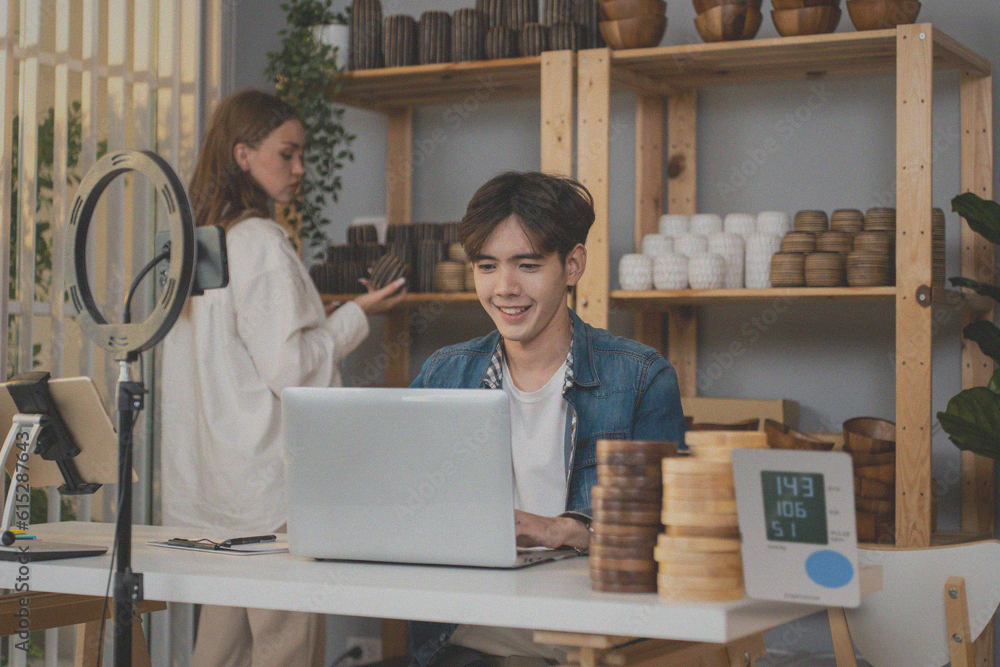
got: 143 mmHg
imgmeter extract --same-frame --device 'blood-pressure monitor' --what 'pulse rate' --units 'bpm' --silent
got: 51 bpm
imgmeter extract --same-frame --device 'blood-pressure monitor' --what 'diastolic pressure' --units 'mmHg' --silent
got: 106 mmHg
